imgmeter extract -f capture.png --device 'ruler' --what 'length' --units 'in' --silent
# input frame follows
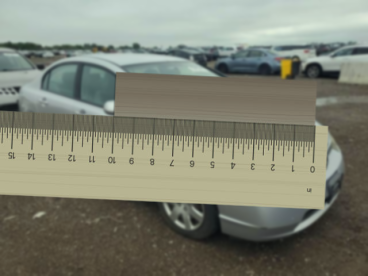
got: 10 in
